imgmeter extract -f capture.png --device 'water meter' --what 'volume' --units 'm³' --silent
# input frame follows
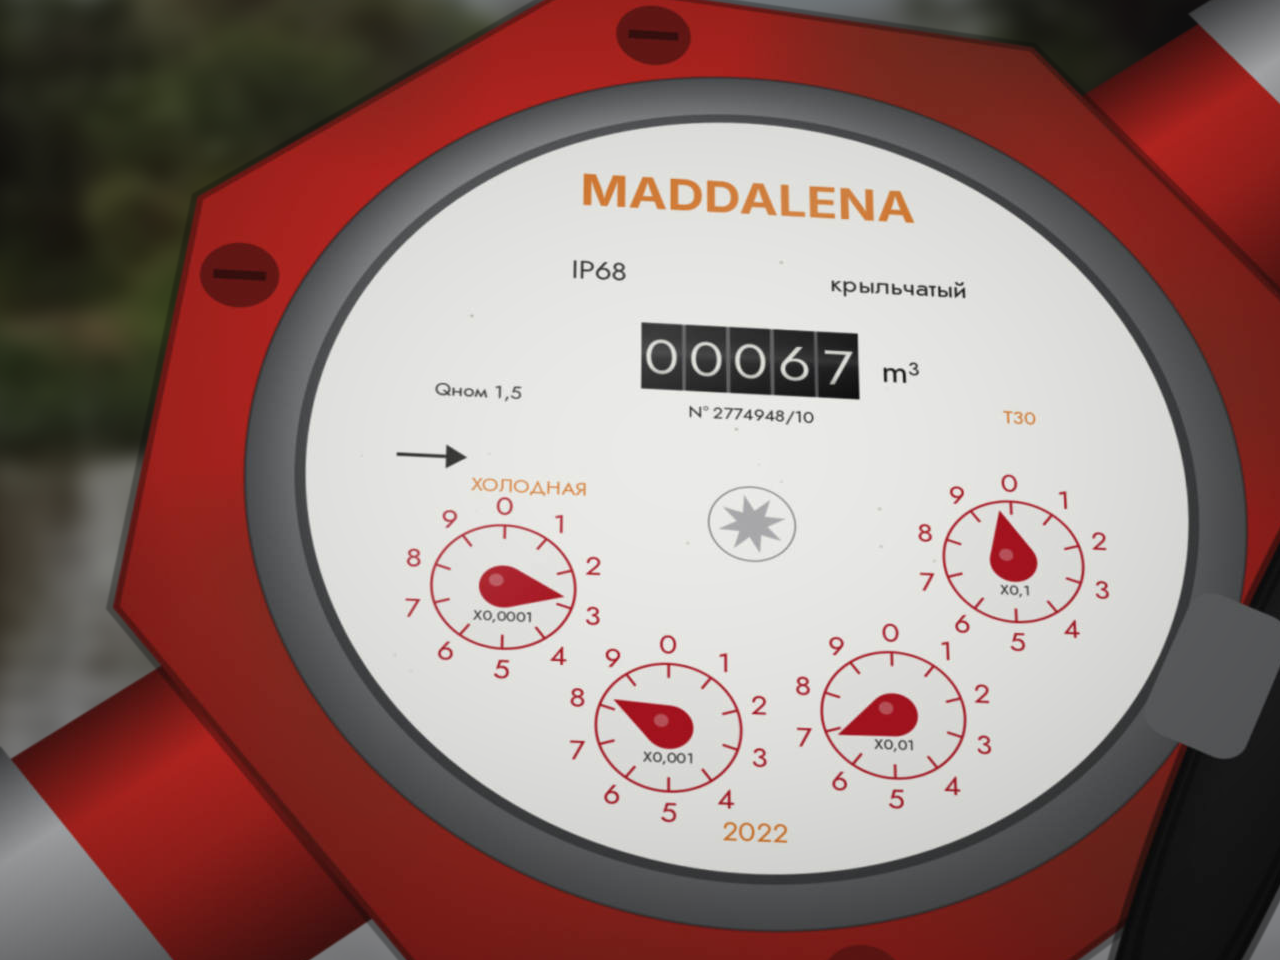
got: 66.9682 m³
